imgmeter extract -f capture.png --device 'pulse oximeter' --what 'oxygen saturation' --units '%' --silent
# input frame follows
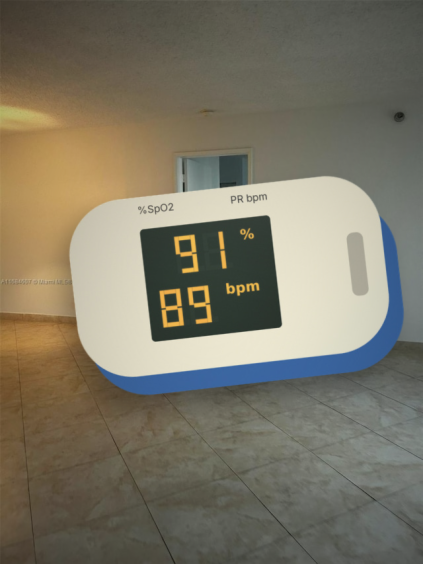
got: 91 %
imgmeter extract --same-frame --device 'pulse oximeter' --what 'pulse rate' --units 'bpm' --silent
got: 89 bpm
